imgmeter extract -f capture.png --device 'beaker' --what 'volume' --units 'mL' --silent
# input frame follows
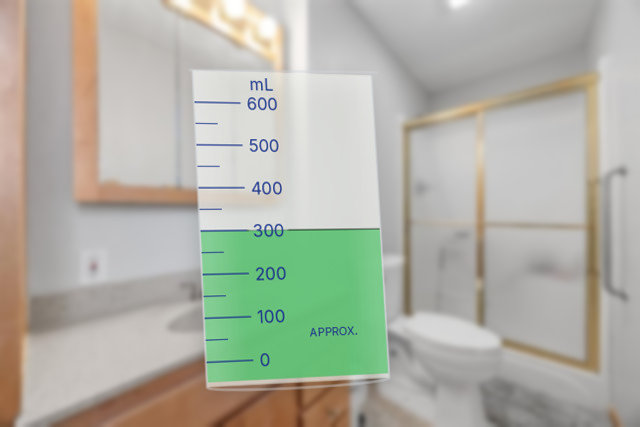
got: 300 mL
